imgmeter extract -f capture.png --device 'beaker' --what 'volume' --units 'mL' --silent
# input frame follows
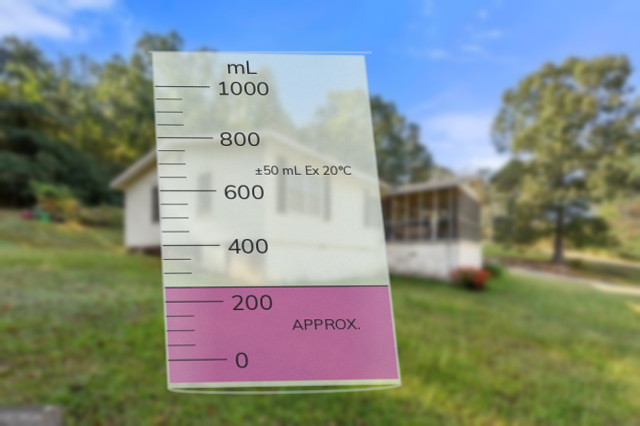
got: 250 mL
